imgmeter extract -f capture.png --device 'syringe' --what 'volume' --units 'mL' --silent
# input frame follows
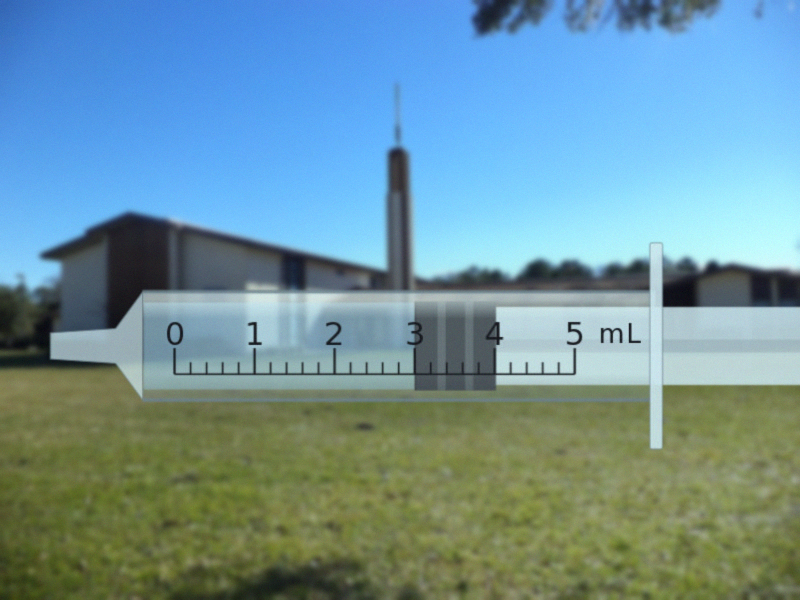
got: 3 mL
